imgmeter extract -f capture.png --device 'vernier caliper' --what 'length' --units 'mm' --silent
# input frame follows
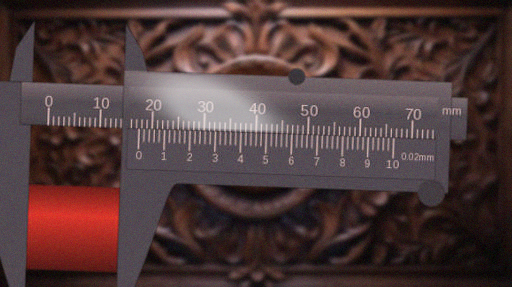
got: 17.5 mm
